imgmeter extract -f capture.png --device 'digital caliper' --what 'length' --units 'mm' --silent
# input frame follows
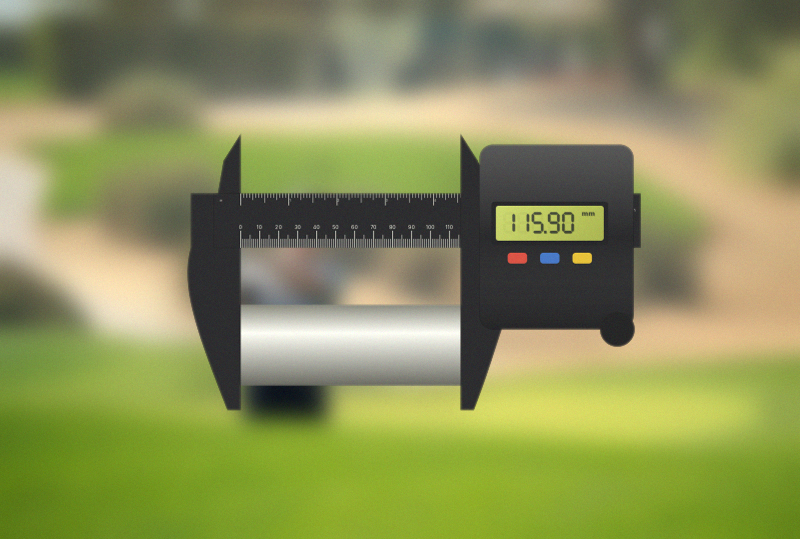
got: 115.90 mm
